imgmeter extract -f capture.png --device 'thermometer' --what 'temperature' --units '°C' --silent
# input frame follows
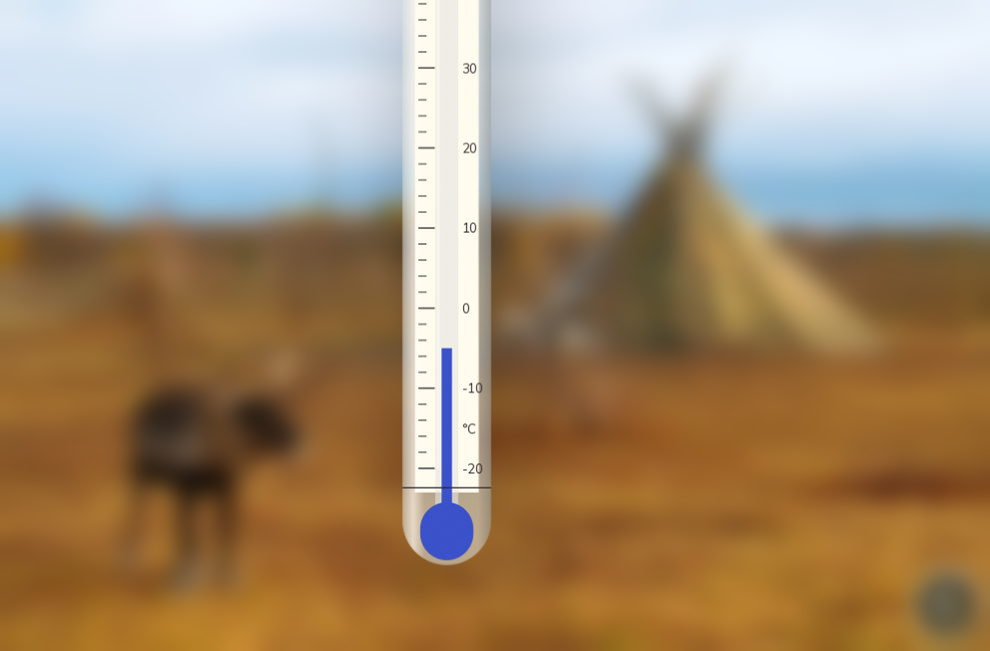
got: -5 °C
